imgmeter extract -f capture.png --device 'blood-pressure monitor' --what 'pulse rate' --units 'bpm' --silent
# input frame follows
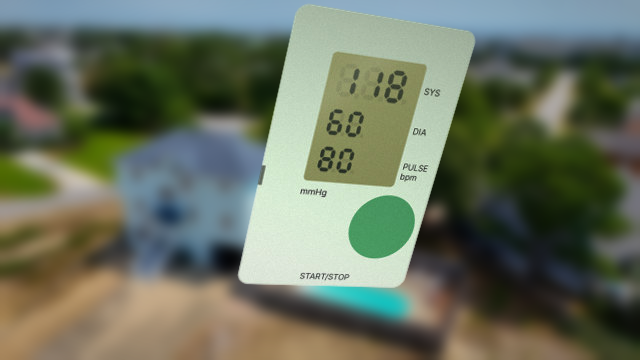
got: 80 bpm
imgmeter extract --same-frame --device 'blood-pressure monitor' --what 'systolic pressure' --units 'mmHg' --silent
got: 118 mmHg
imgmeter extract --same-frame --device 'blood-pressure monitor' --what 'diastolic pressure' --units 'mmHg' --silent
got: 60 mmHg
